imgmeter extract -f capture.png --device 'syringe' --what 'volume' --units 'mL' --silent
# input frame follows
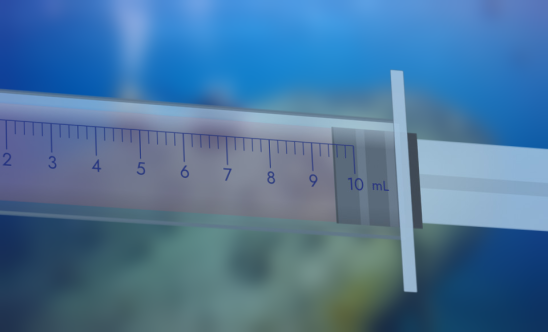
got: 9.5 mL
